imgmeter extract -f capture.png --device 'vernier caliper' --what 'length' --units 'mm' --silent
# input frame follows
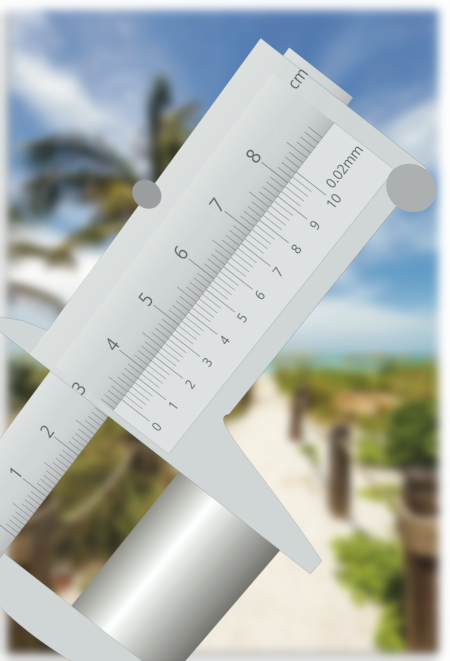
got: 33.2 mm
